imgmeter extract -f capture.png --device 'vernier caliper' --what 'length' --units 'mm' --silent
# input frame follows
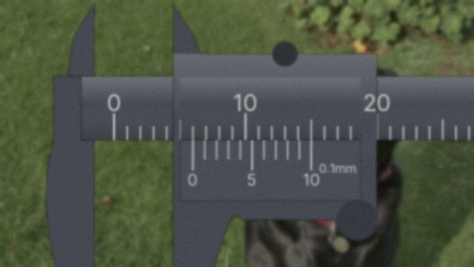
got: 6.0 mm
